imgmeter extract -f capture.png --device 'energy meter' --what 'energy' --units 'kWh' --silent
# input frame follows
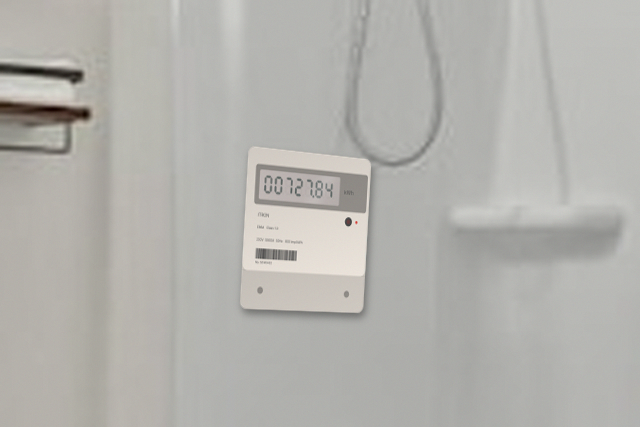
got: 727.84 kWh
